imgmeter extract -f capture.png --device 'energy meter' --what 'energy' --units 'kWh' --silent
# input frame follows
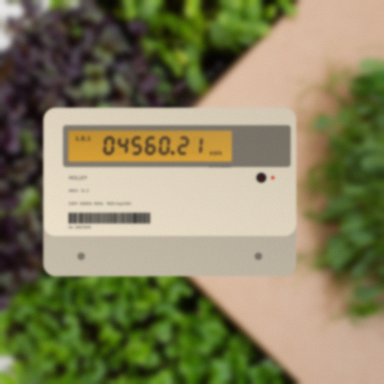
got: 4560.21 kWh
